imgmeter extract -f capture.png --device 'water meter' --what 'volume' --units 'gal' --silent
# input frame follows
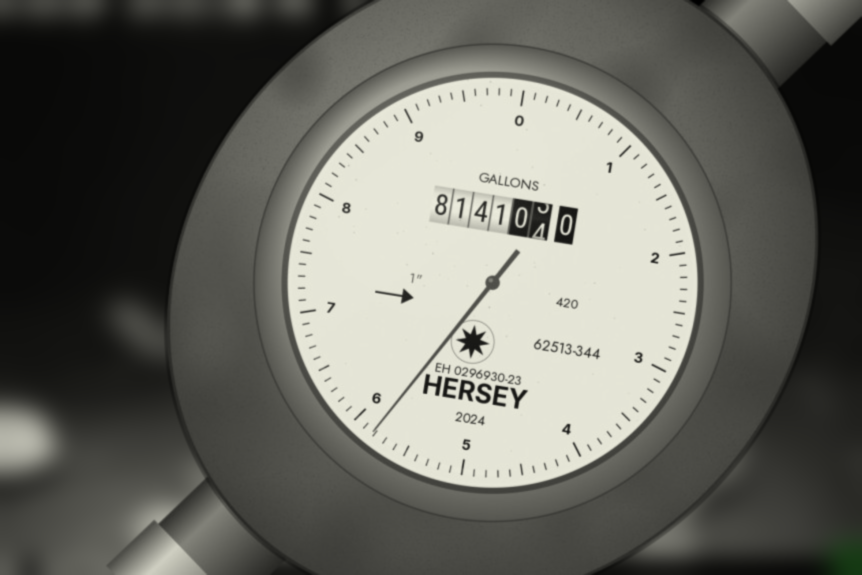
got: 8141035.8 gal
